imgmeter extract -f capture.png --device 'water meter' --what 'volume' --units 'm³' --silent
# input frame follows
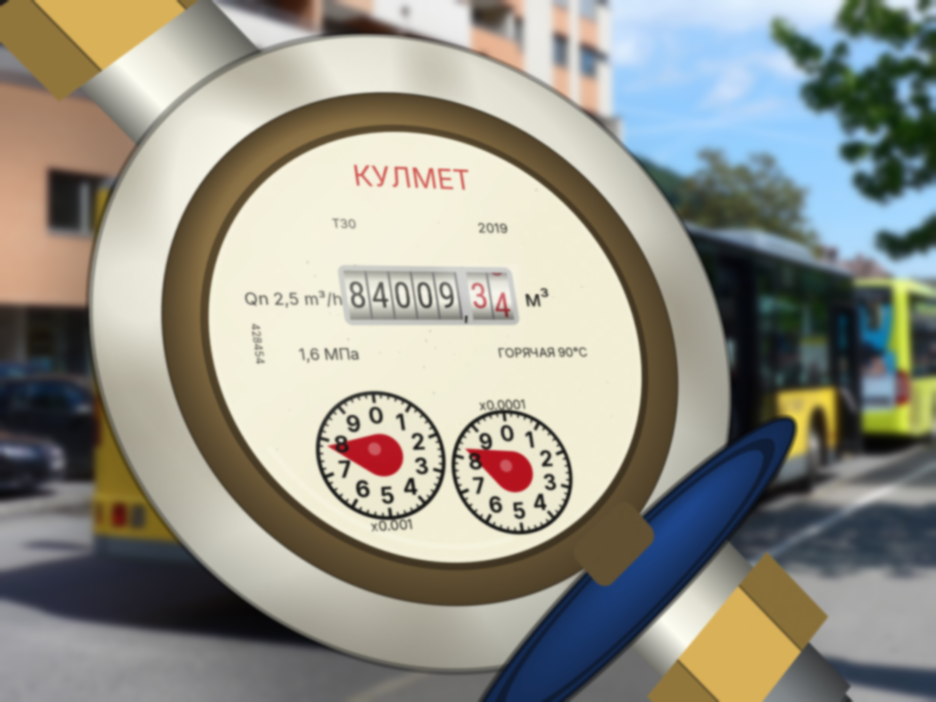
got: 84009.3378 m³
